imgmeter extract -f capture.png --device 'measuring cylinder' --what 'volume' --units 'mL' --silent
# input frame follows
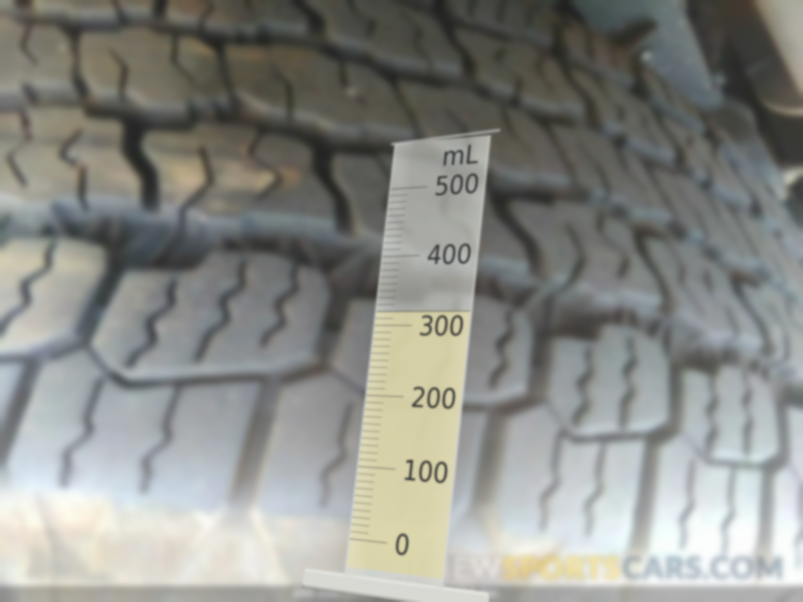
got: 320 mL
